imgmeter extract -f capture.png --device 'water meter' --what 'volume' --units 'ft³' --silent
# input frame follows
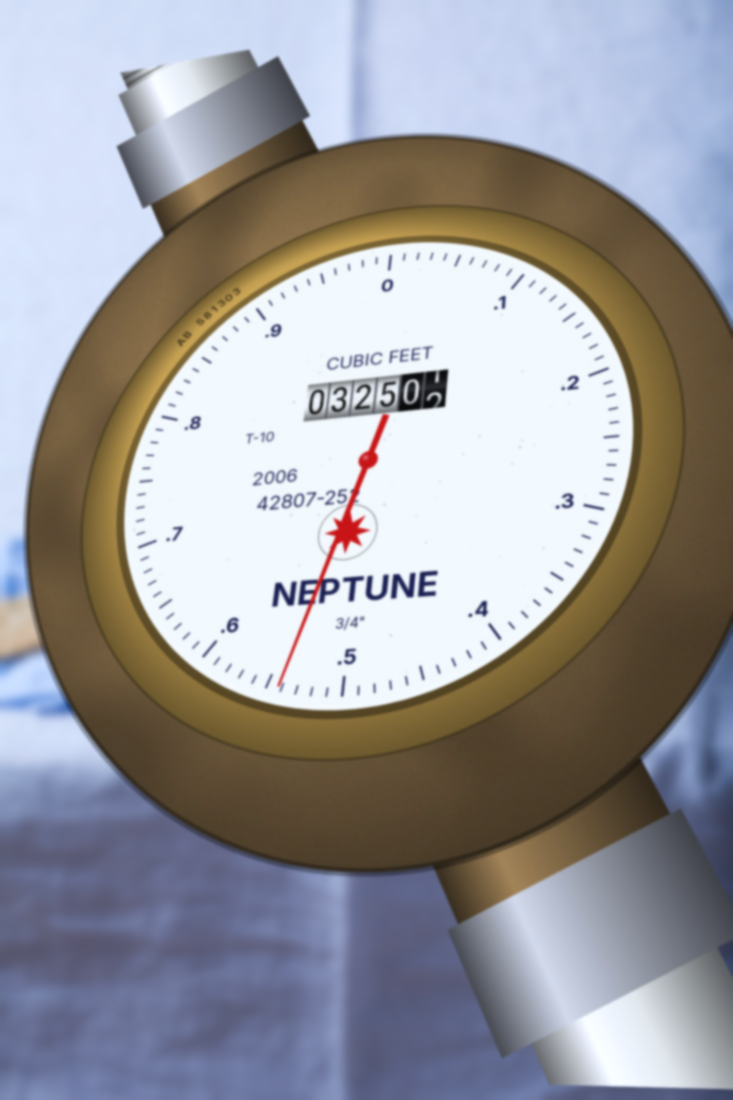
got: 32501.54 ft³
